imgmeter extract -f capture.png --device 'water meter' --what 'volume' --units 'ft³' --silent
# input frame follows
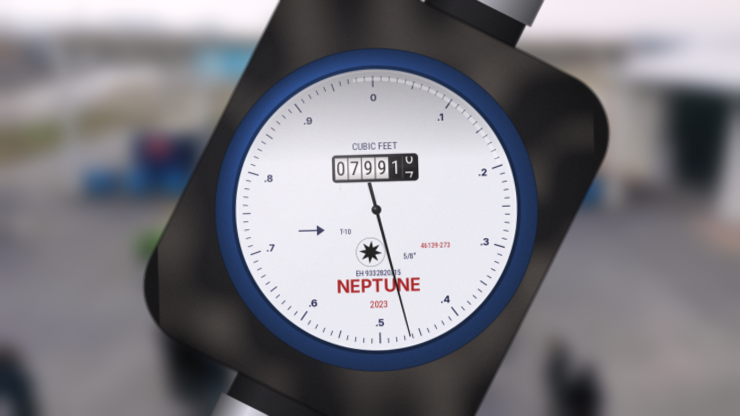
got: 79916.46 ft³
